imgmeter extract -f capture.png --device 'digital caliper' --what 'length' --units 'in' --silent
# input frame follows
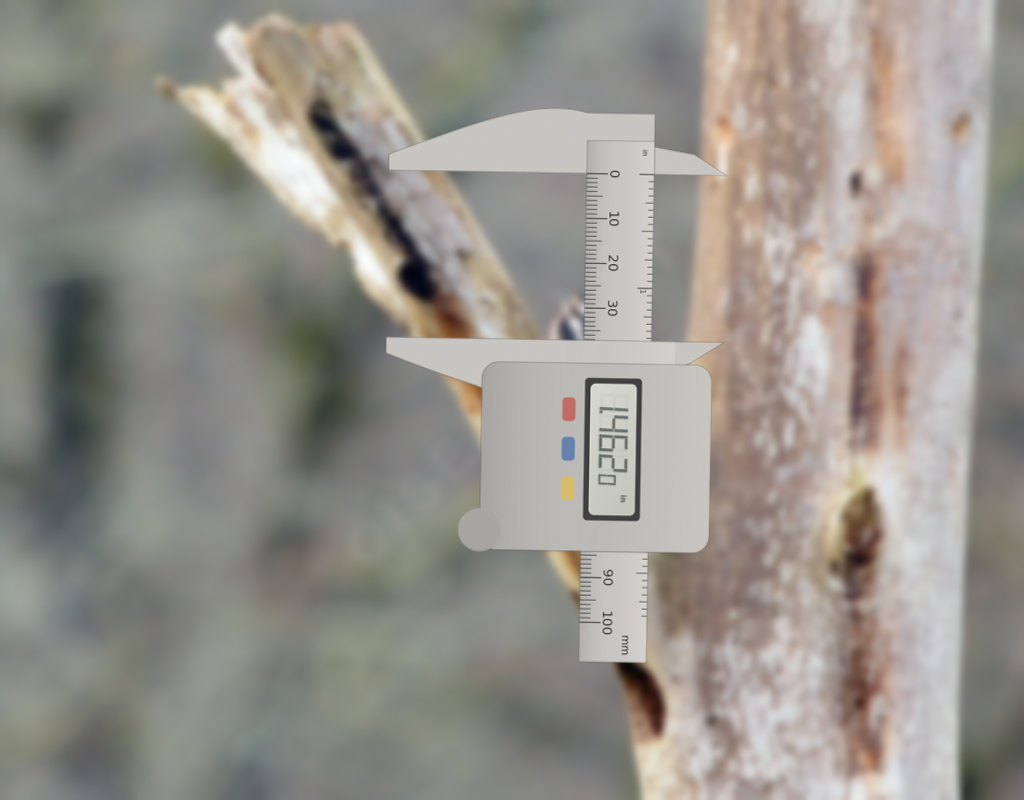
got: 1.4620 in
